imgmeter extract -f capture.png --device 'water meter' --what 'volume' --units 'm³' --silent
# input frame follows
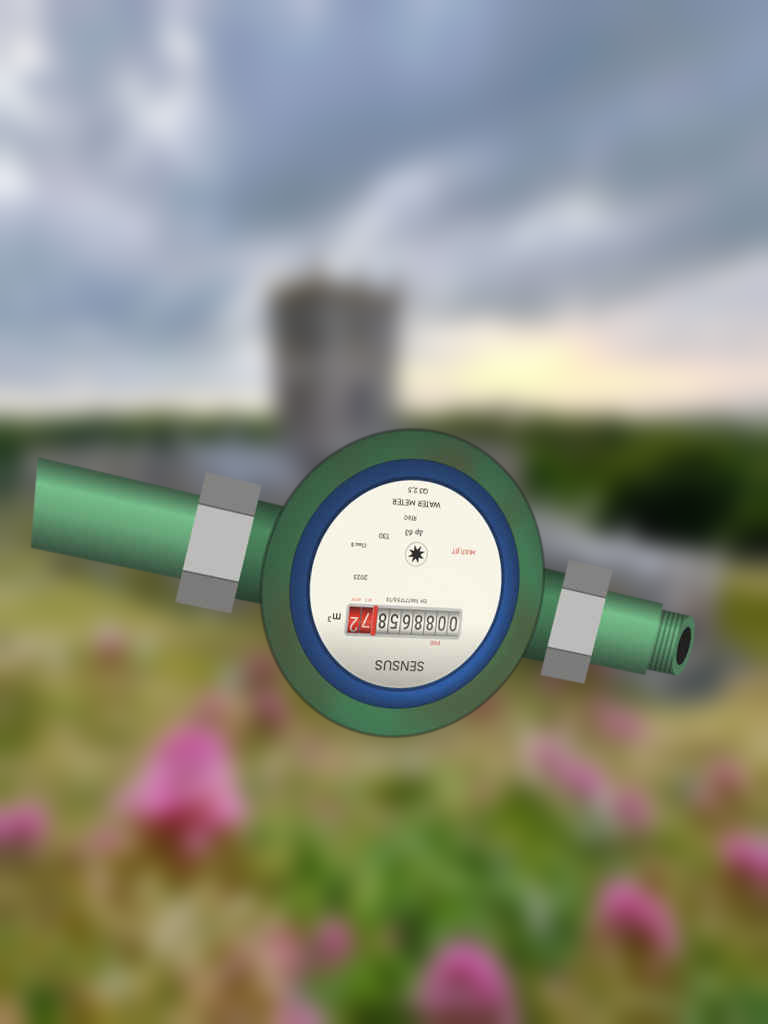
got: 88658.72 m³
